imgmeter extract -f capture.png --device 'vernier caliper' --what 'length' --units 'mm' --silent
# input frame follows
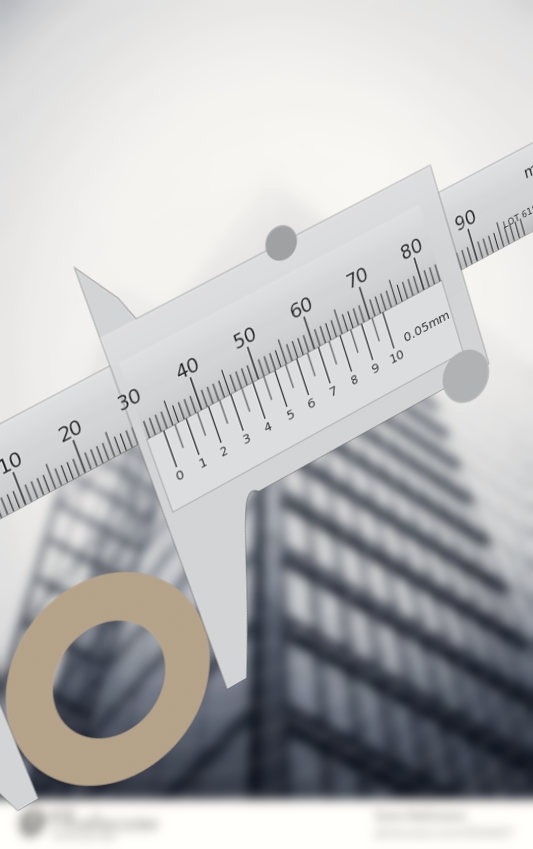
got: 33.4 mm
